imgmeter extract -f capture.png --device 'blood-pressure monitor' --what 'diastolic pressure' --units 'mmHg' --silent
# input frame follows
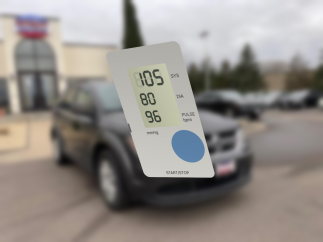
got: 80 mmHg
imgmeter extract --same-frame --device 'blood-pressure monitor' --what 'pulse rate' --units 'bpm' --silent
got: 96 bpm
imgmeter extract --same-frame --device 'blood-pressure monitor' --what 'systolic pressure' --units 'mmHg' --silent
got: 105 mmHg
